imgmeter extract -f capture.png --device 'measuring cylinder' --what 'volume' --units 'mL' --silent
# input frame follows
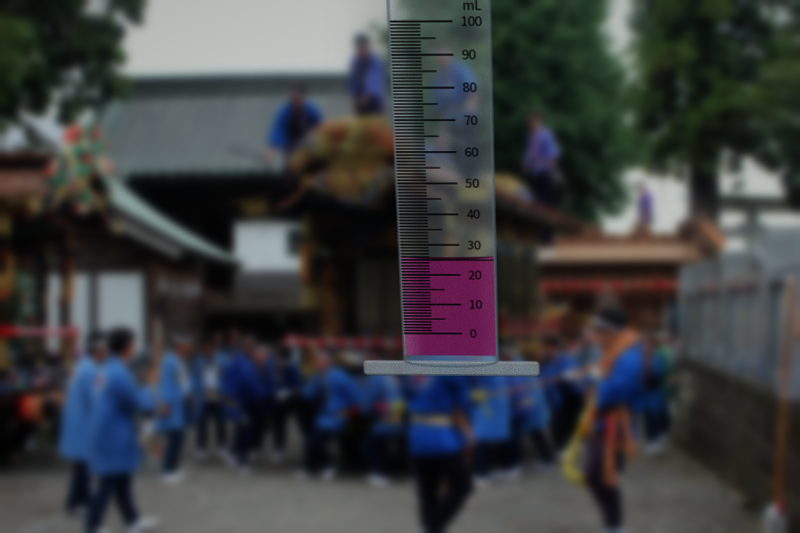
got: 25 mL
